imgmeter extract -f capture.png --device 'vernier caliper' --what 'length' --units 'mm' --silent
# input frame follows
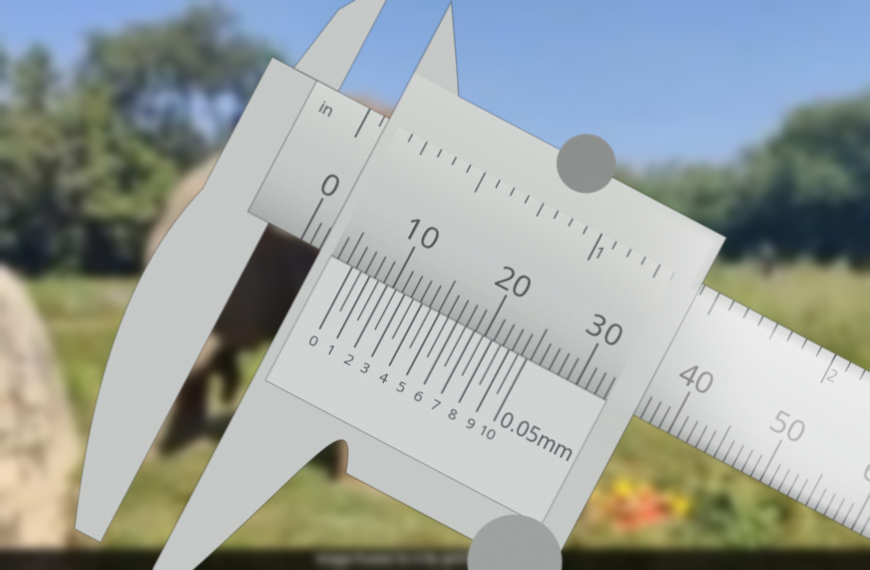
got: 5.6 mm
